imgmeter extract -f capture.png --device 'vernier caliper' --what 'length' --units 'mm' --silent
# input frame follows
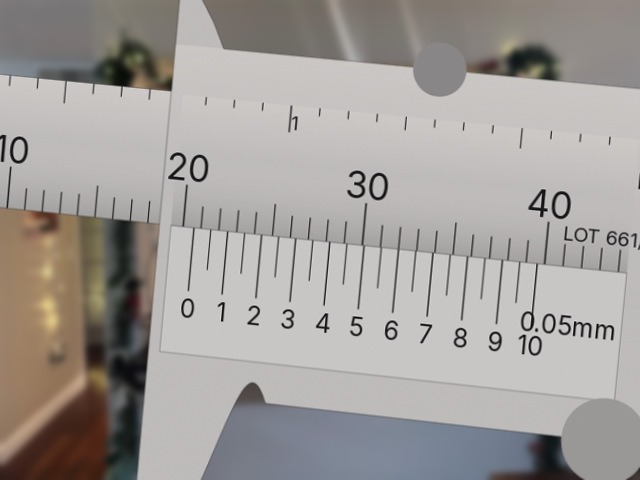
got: 20.6 mm
